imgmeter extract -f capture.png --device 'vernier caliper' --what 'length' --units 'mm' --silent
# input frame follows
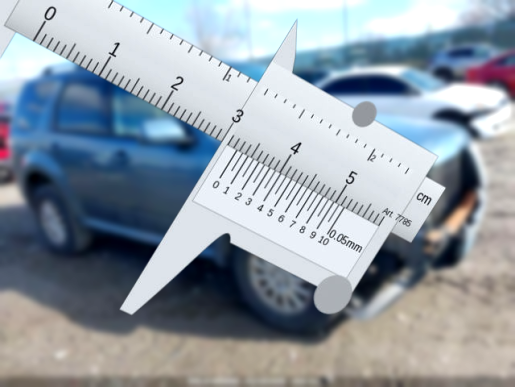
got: 32.6 mm
